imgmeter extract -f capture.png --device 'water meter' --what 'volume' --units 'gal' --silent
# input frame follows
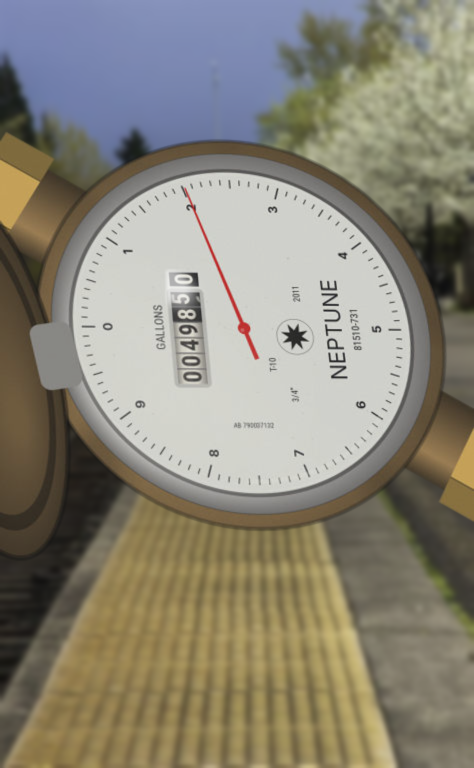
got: 49852.0 gal
